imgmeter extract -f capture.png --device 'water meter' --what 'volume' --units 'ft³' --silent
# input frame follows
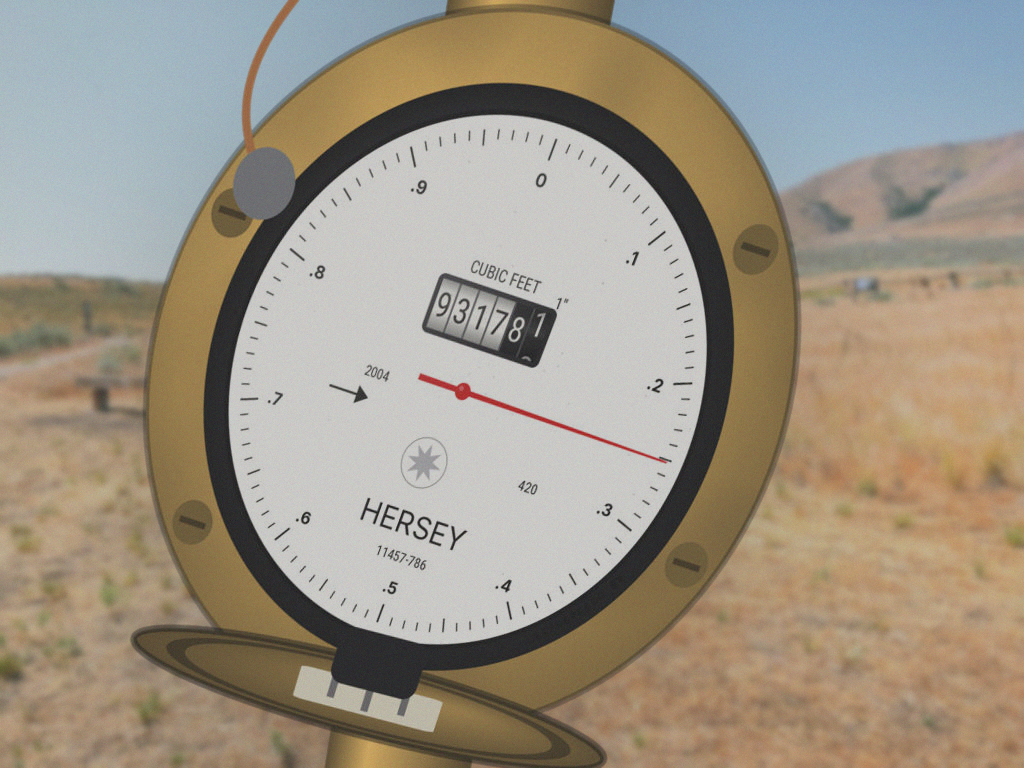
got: 931781.25 ft³
